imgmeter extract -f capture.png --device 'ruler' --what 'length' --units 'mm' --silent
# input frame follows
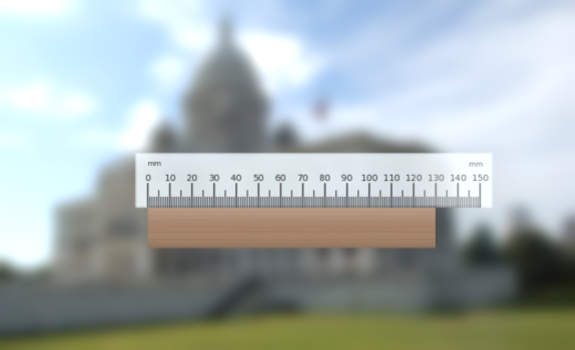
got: 130 mm
